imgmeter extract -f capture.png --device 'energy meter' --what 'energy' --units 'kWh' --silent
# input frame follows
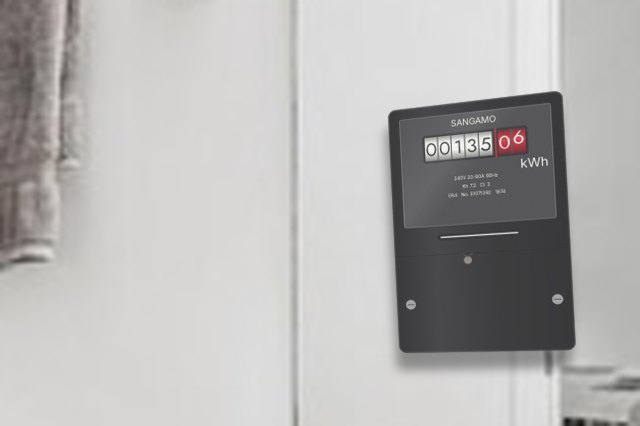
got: 135.06 kWh
